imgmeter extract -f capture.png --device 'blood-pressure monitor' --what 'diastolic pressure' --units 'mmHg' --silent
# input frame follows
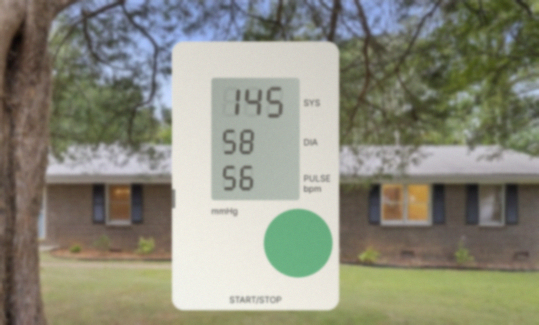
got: 58 mmHg
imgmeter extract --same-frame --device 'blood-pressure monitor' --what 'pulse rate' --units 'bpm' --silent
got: 56 bpm
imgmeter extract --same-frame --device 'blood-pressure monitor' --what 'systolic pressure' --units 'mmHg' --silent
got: 145 mmHg
